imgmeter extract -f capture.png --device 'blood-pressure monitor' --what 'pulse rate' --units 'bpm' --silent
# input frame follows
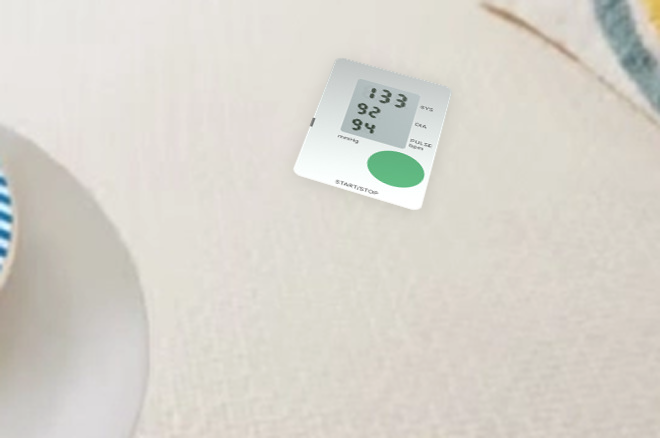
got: 94 bpm
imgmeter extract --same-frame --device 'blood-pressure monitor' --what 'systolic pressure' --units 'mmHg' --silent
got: 133 mmHg
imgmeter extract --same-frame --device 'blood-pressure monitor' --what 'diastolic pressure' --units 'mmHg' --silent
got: 92 mmHg
